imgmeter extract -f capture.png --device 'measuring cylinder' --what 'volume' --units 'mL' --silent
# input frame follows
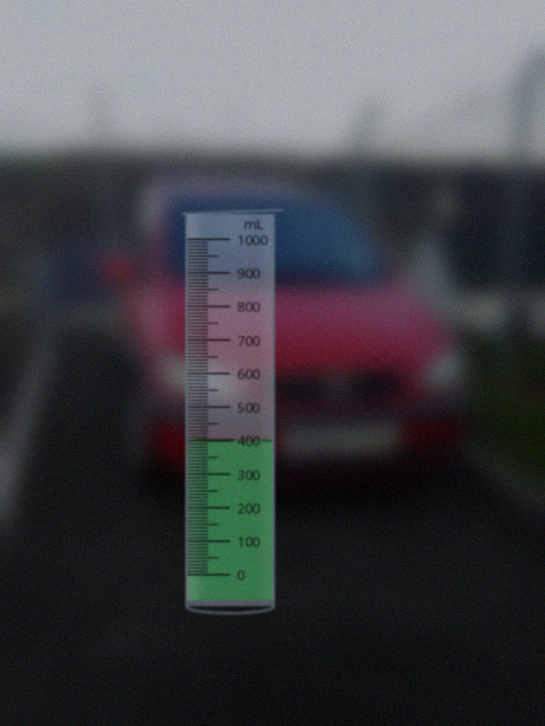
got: 400 mL
